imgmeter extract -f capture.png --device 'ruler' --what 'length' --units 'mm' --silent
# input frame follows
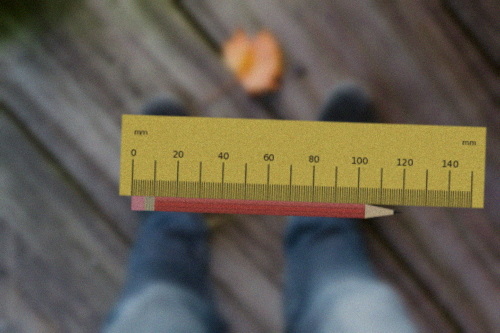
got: 120 mm
